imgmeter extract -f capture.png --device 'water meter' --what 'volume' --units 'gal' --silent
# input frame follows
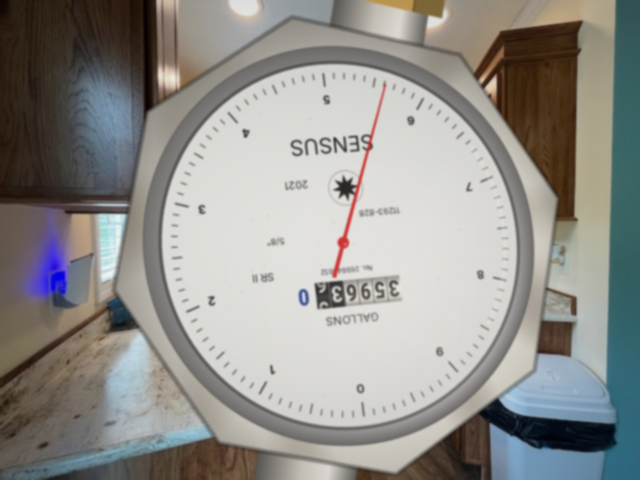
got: 3596355.6 gal
